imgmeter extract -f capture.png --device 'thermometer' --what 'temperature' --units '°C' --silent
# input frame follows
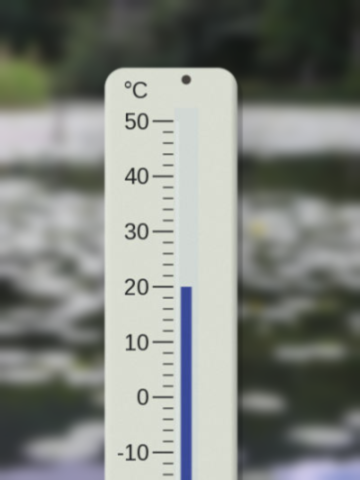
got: 20 °C
